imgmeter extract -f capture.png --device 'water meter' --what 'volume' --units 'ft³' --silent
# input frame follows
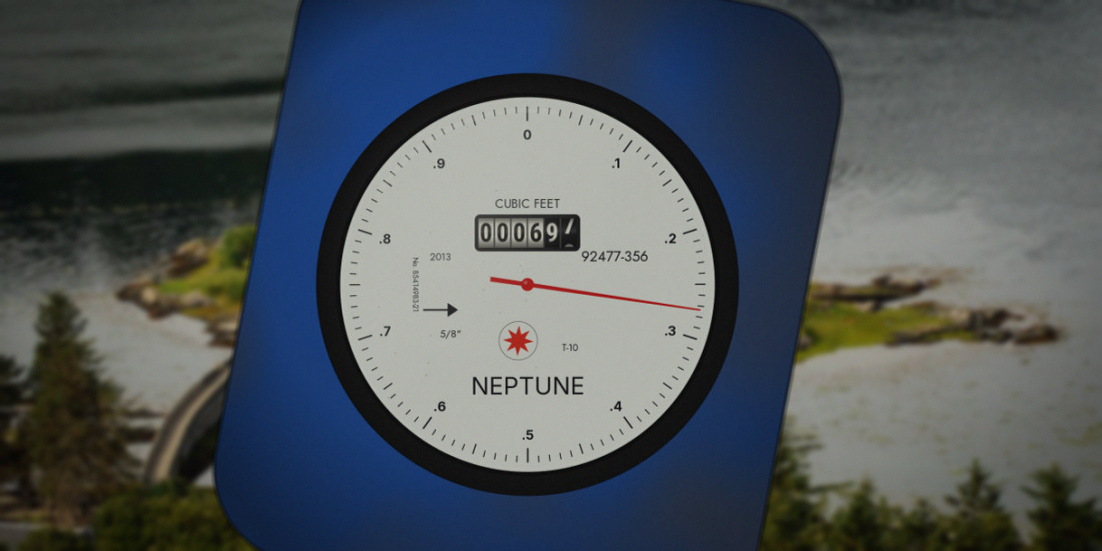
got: 697.27 ft³
